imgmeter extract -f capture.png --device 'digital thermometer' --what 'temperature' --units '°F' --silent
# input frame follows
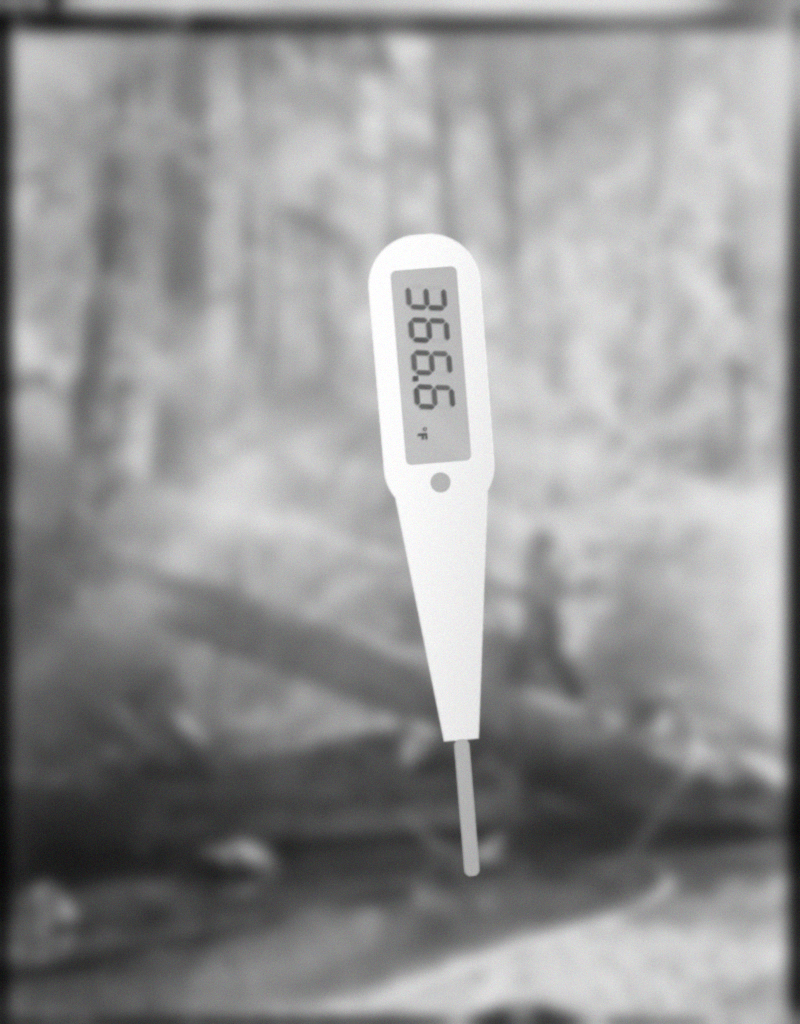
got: 366.6 °F
